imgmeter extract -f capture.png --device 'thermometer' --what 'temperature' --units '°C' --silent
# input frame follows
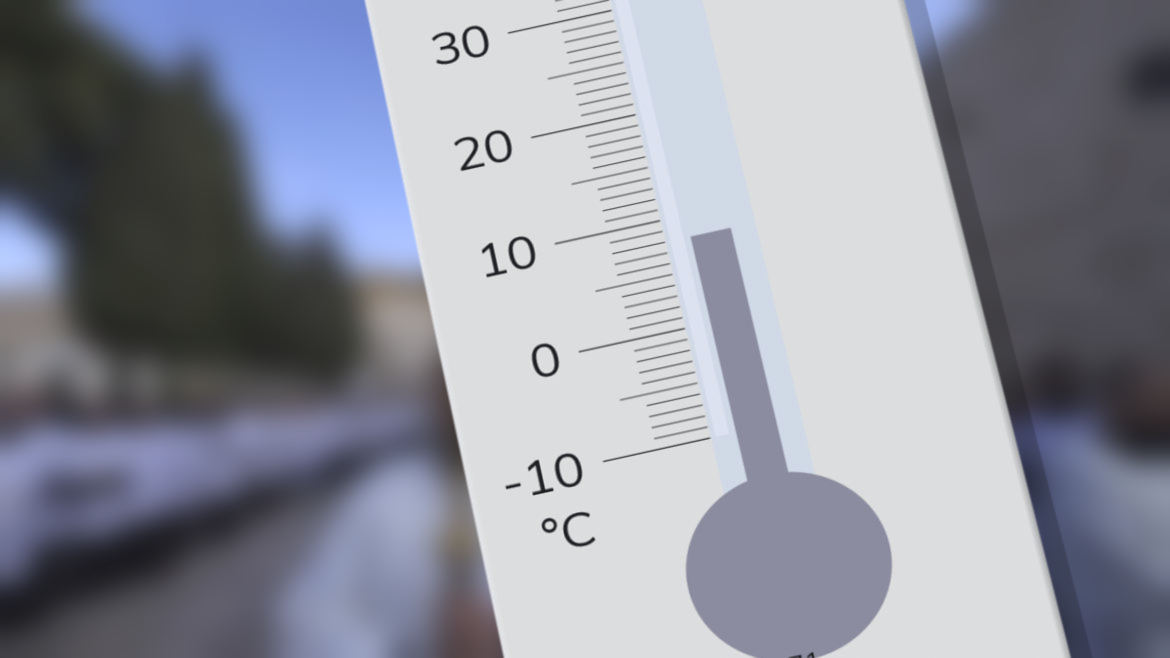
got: 8 °C
